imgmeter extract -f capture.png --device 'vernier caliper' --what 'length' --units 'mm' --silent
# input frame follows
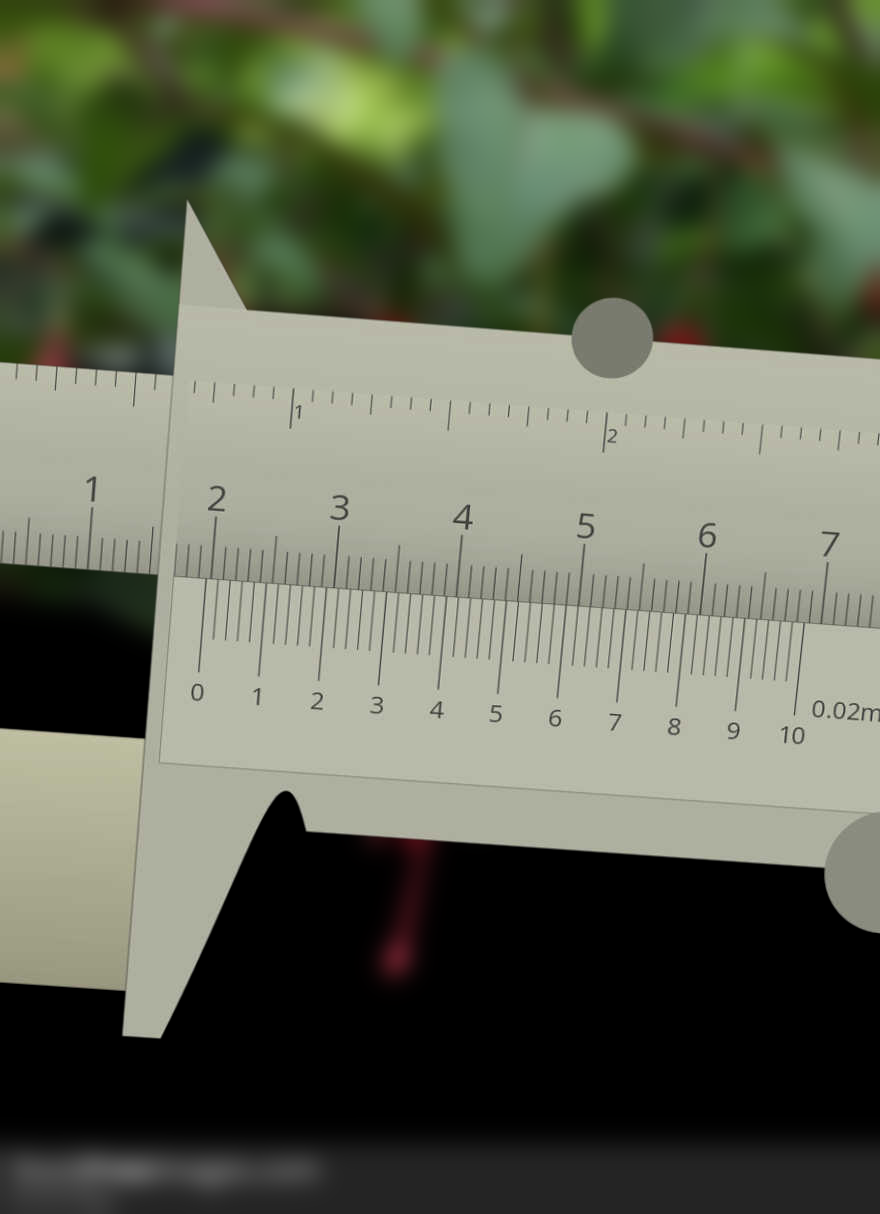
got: 19.6 mm
